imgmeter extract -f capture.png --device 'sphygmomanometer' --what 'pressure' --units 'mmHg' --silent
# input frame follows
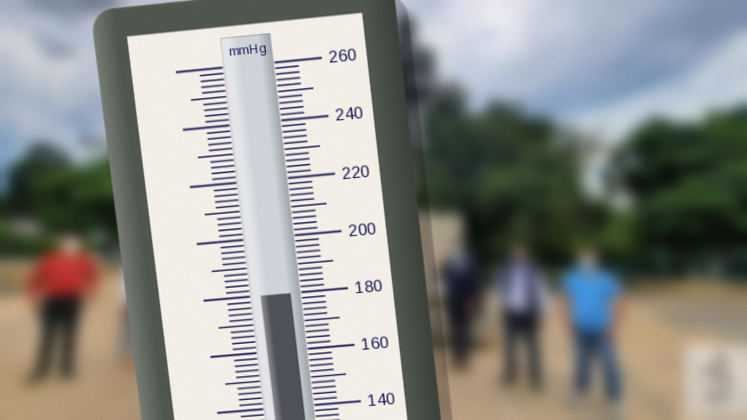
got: 180 mmHg
